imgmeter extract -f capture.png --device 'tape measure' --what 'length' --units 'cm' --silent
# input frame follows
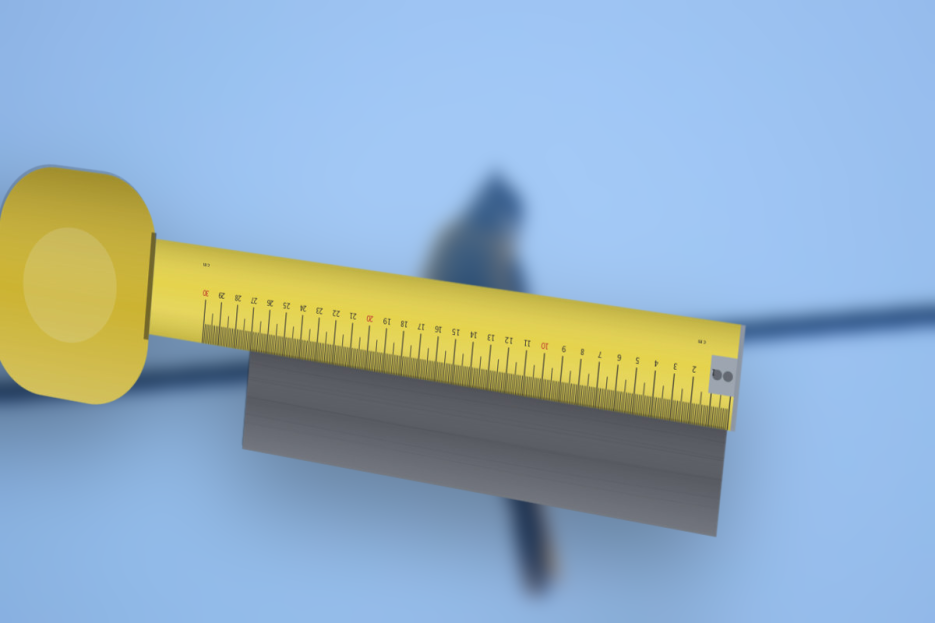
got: 27 cm
